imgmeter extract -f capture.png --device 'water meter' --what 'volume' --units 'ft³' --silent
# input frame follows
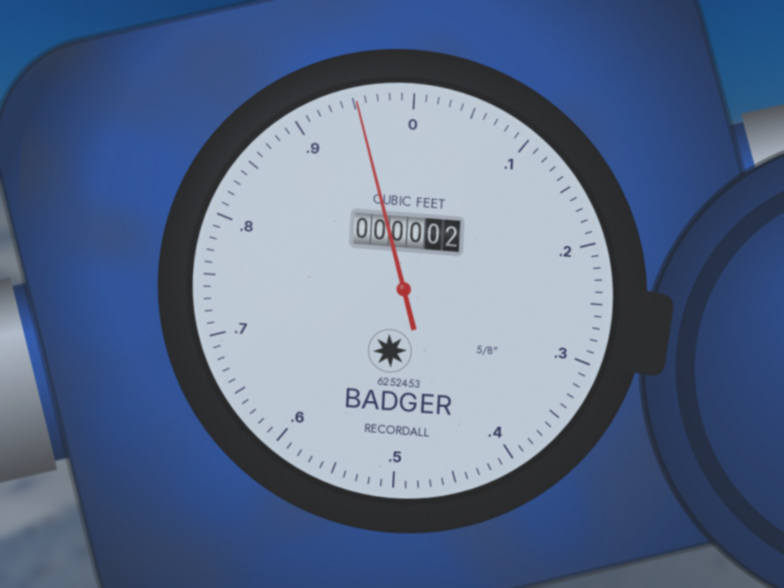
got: 1.95 ft³
